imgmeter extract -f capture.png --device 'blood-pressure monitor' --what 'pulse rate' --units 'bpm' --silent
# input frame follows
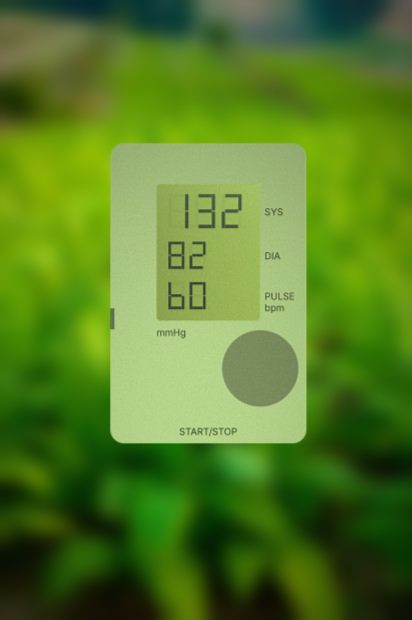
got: 60 bpm
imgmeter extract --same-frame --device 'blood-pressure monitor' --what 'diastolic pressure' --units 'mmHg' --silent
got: 82 mmHg
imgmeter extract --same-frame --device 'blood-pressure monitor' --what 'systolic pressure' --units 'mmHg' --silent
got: 132 mmHg
